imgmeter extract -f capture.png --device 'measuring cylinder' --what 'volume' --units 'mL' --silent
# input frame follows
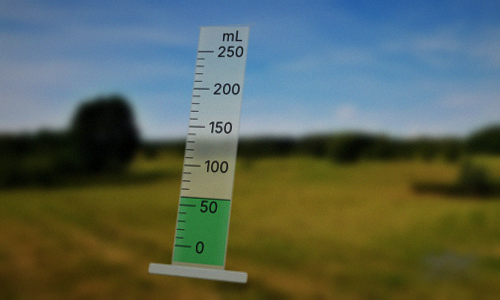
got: 60 mL
